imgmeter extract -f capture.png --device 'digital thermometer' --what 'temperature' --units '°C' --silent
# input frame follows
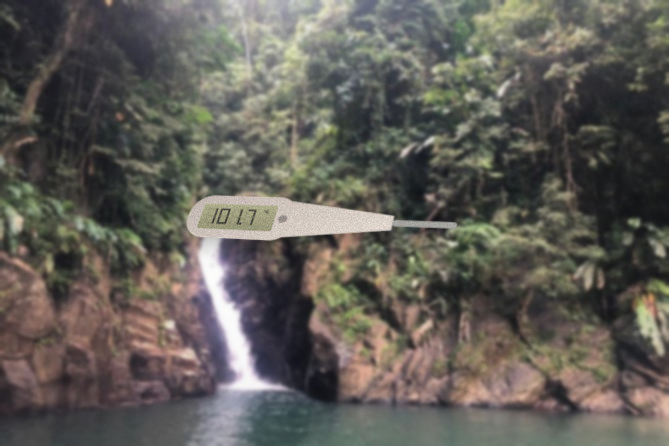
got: 101.7 °C
